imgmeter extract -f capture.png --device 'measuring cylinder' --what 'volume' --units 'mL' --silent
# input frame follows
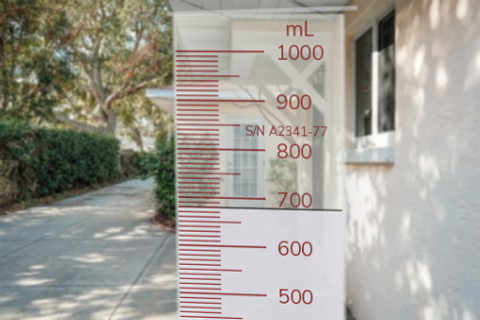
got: 680 mL
